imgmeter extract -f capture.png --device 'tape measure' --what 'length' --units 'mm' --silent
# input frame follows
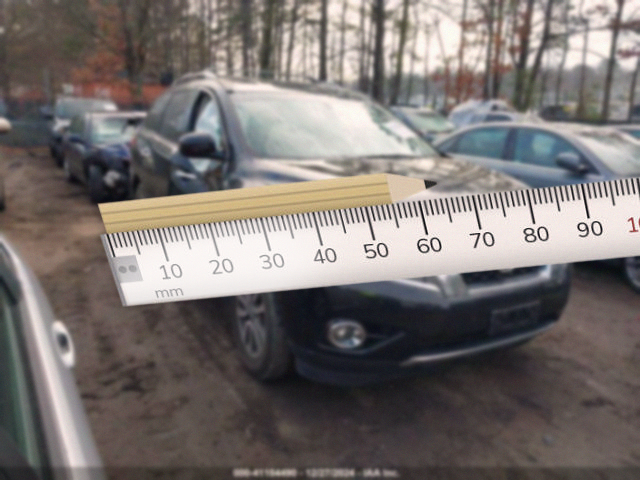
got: 64 mm
